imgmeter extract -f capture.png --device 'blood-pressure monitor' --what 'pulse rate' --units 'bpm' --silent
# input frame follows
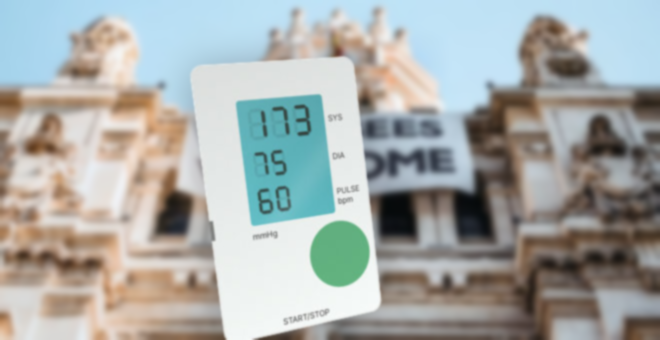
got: 60 bpm
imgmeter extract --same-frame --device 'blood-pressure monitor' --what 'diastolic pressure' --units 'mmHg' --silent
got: 75 mmHg
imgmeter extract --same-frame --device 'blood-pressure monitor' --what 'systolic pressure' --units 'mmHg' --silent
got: 173 mmHg
